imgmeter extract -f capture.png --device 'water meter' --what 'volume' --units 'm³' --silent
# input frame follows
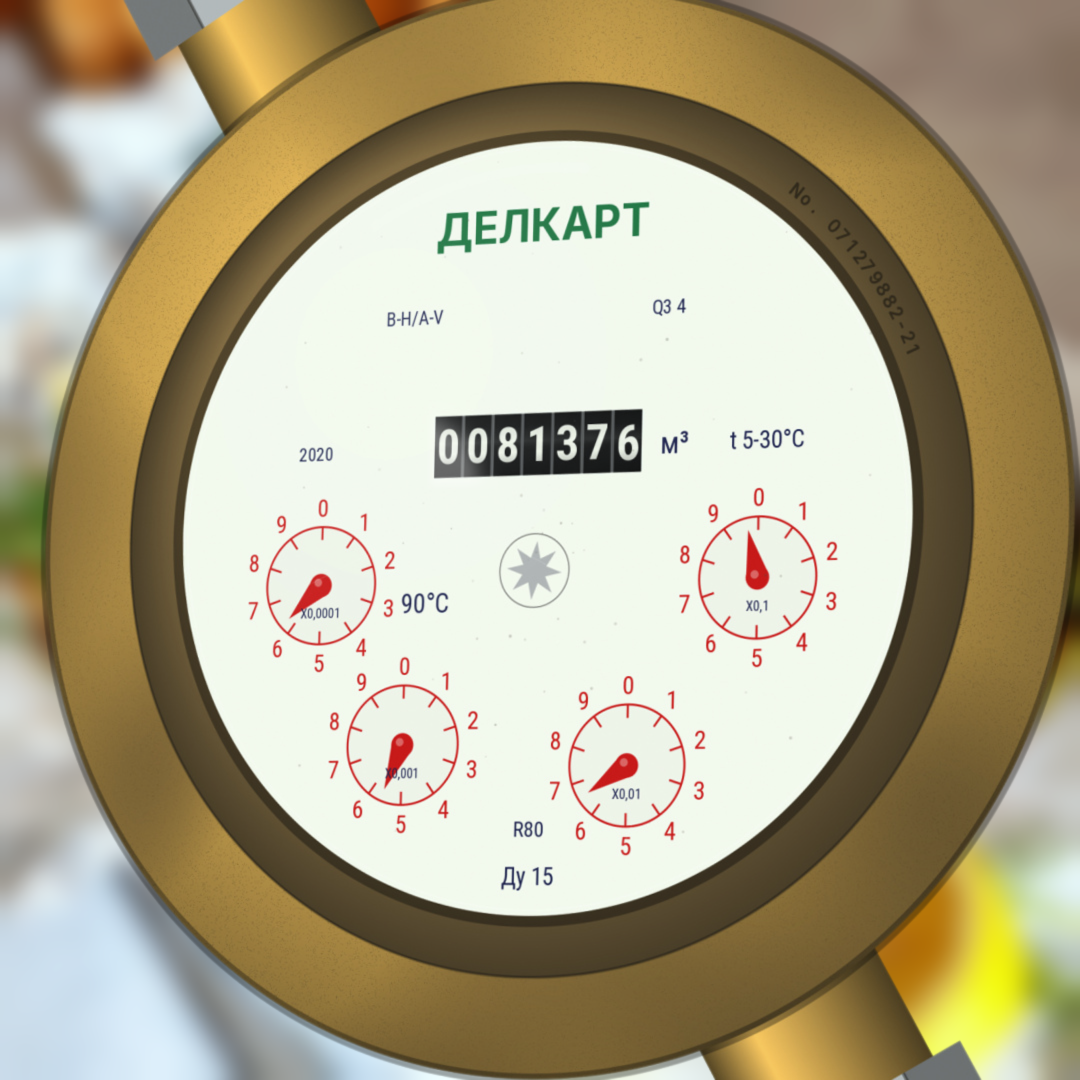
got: 81375.9656 m³
